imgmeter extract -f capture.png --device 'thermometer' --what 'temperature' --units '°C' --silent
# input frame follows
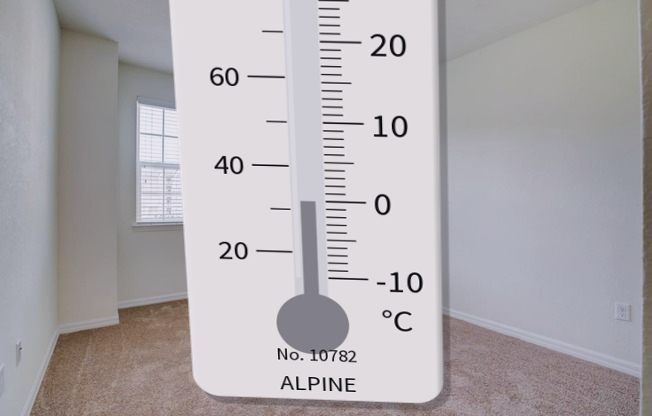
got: 0 °C
